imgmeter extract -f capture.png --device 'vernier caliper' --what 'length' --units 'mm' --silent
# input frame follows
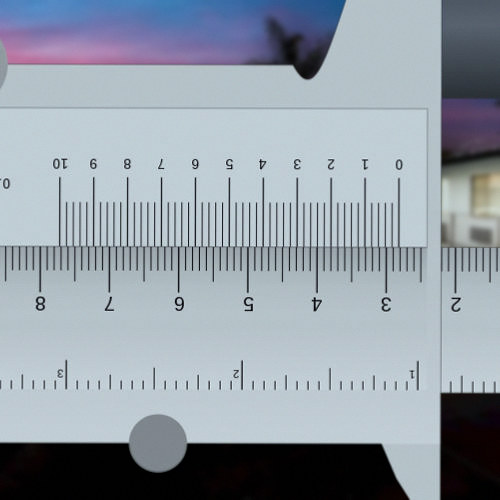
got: 28.2 mm
